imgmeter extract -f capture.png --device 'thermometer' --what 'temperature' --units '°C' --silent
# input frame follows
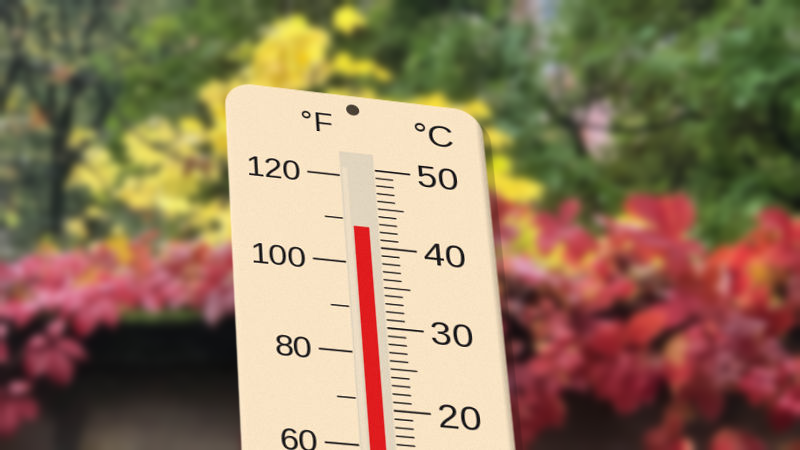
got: 42.5 °C
